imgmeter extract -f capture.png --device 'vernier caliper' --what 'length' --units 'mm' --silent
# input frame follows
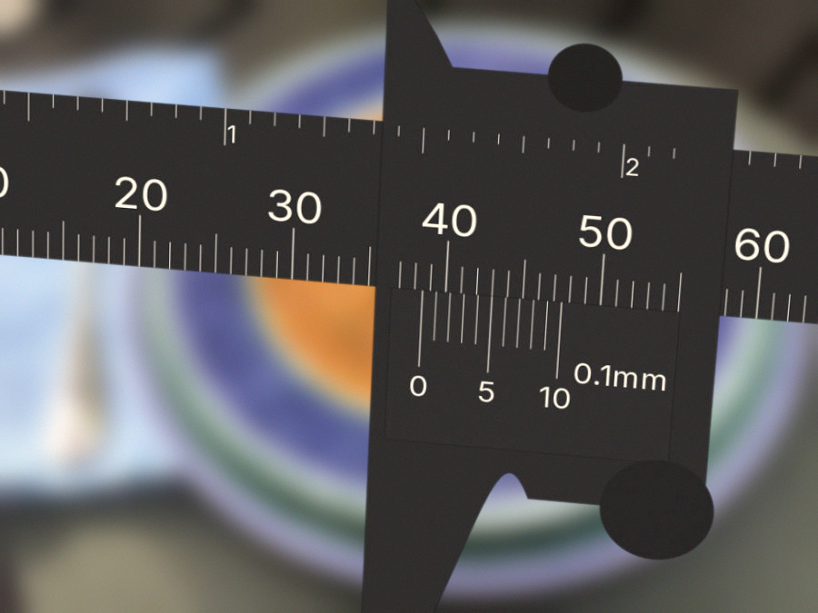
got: 38.5 mm
